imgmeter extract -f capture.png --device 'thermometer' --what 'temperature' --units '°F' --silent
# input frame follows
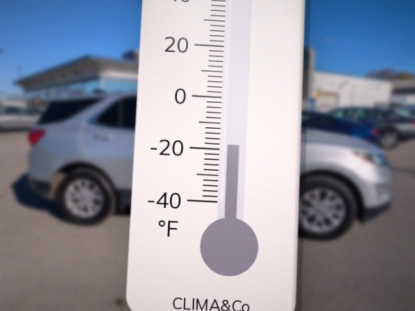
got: -18 °F
